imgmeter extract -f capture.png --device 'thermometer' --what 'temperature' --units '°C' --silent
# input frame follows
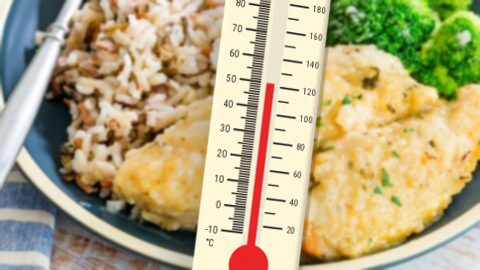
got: 50 °C
